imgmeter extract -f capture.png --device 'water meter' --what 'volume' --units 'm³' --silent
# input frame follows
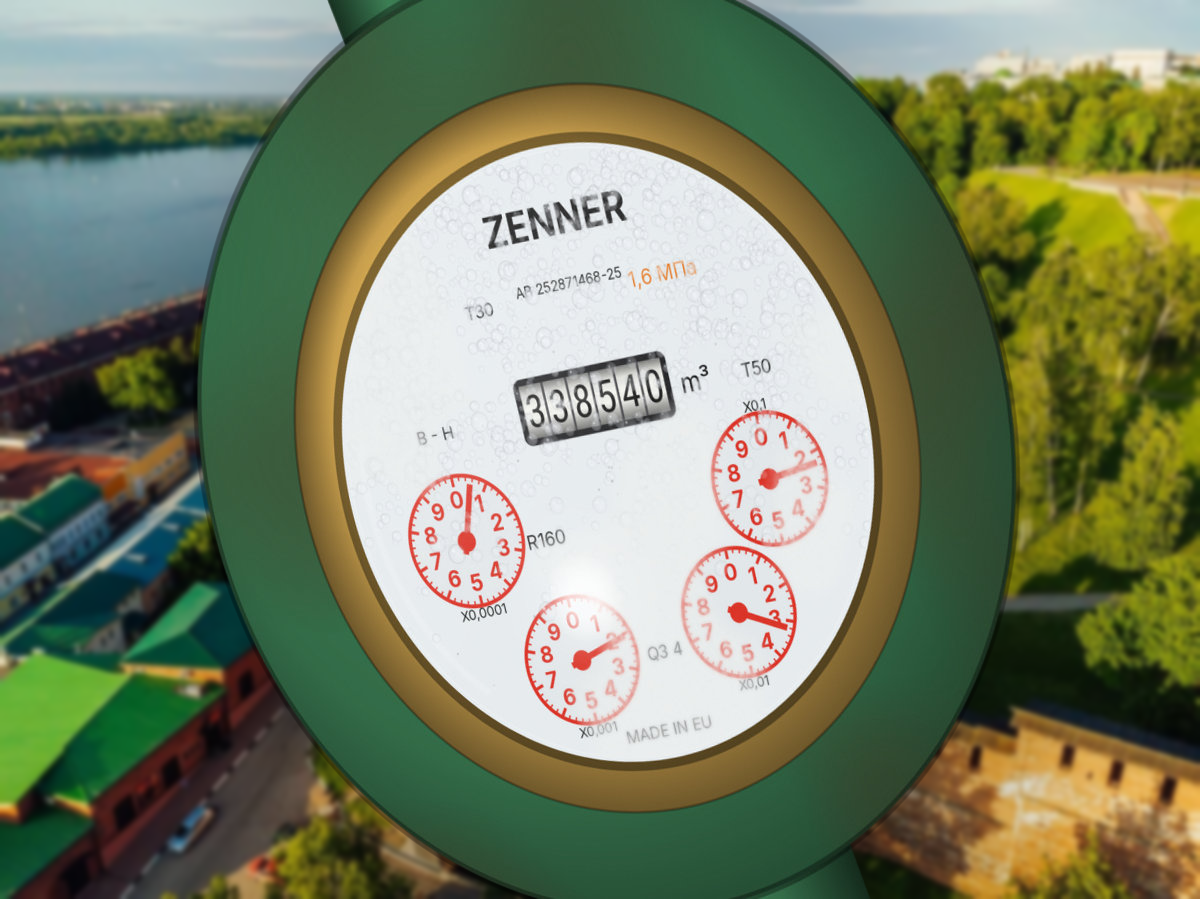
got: 338540.2320 m³
